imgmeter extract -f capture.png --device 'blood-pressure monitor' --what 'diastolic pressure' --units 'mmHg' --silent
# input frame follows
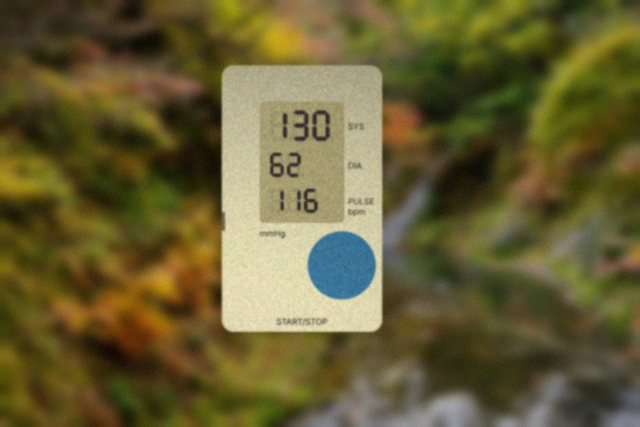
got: 62 mmHg
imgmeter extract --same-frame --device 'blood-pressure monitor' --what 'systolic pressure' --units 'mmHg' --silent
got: 130 mmHg
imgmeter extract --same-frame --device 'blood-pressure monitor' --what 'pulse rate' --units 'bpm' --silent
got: 116 bpm
